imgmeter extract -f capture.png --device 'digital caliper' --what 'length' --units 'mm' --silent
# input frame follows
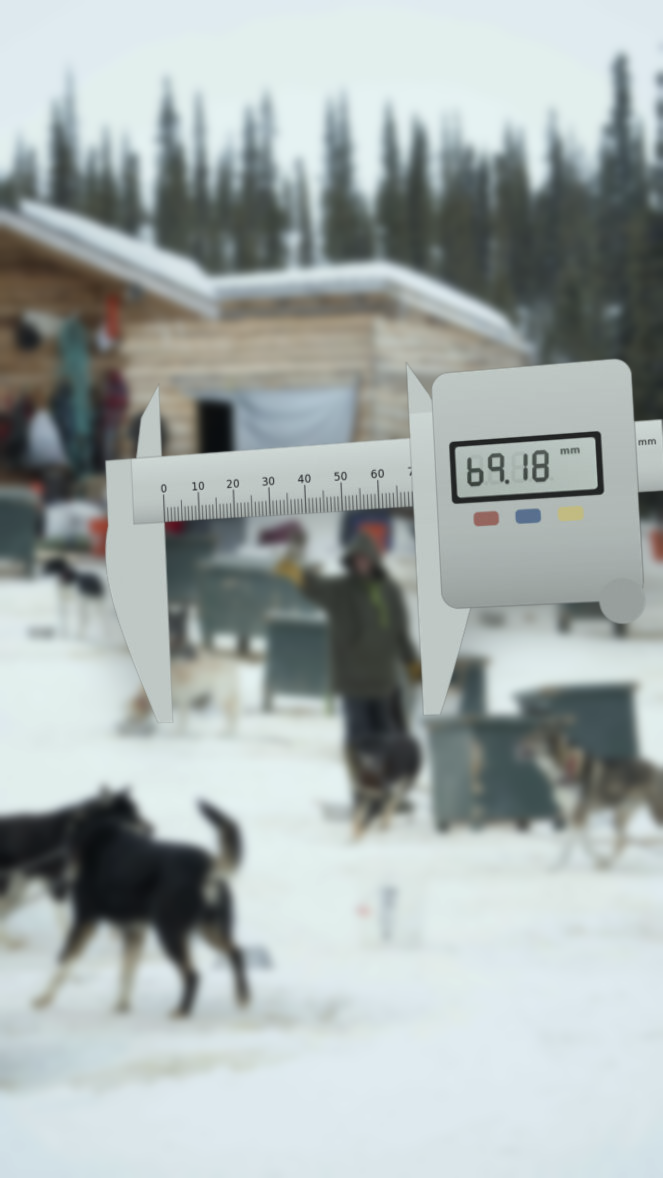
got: 69.18 mm
